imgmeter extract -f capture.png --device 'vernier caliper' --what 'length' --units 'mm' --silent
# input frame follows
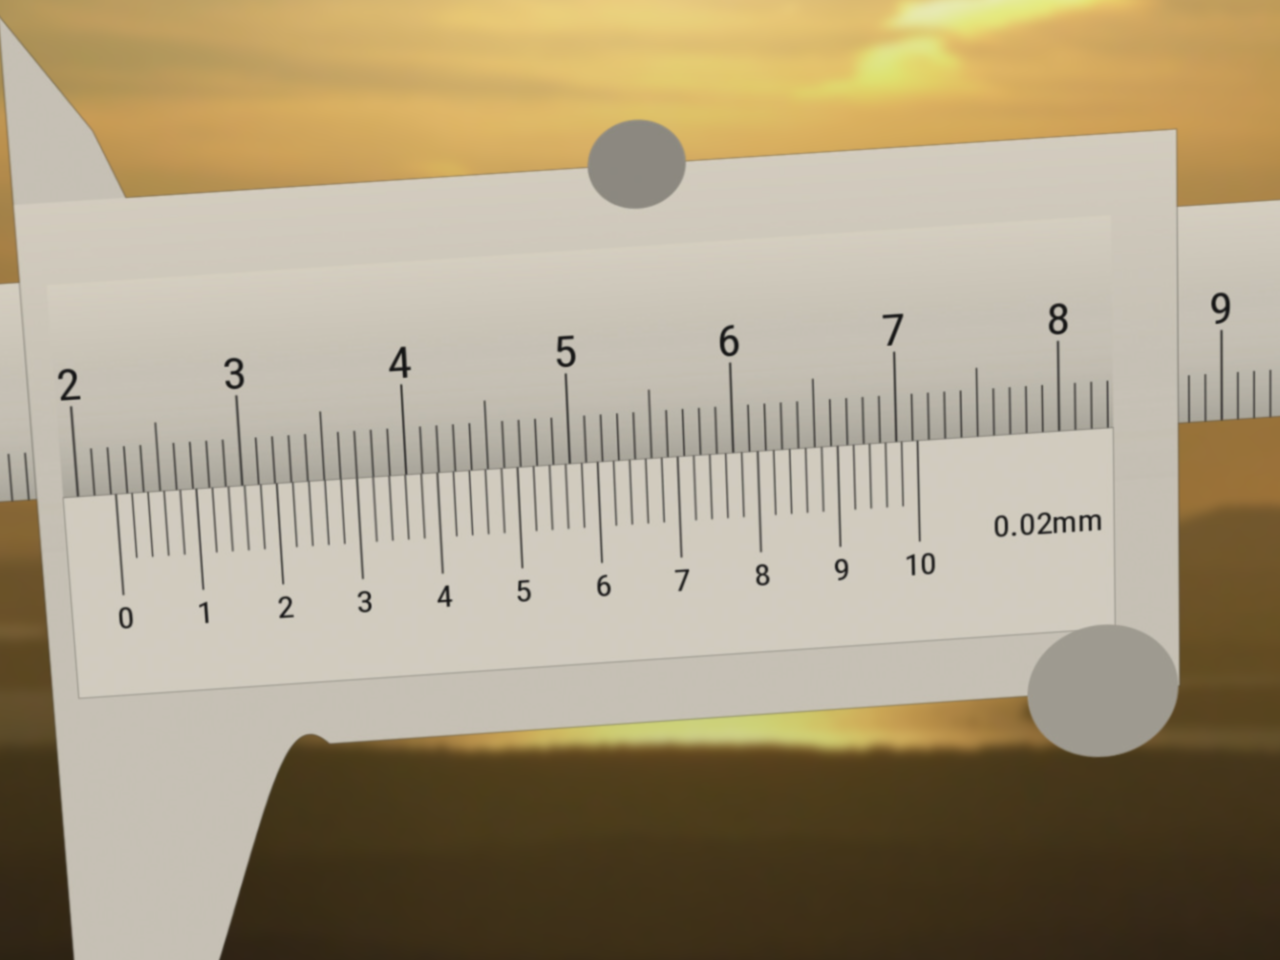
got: 22.3 mm
